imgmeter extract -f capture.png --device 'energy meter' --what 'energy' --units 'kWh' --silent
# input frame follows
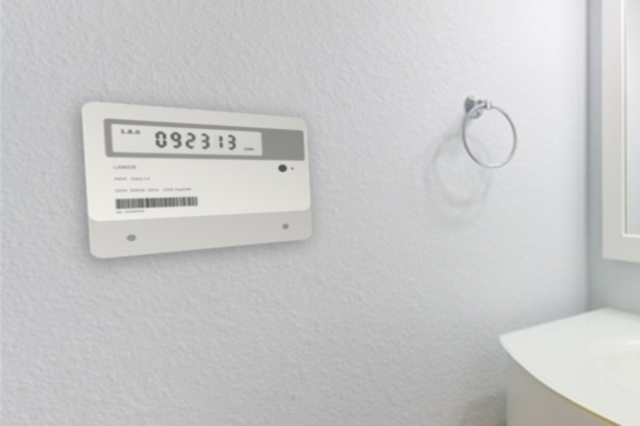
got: 92313 kWh
